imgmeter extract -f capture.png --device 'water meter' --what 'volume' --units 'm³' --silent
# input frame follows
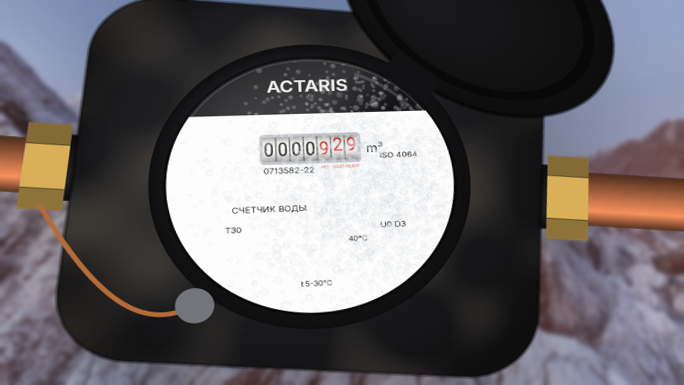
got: 0.929 m³
